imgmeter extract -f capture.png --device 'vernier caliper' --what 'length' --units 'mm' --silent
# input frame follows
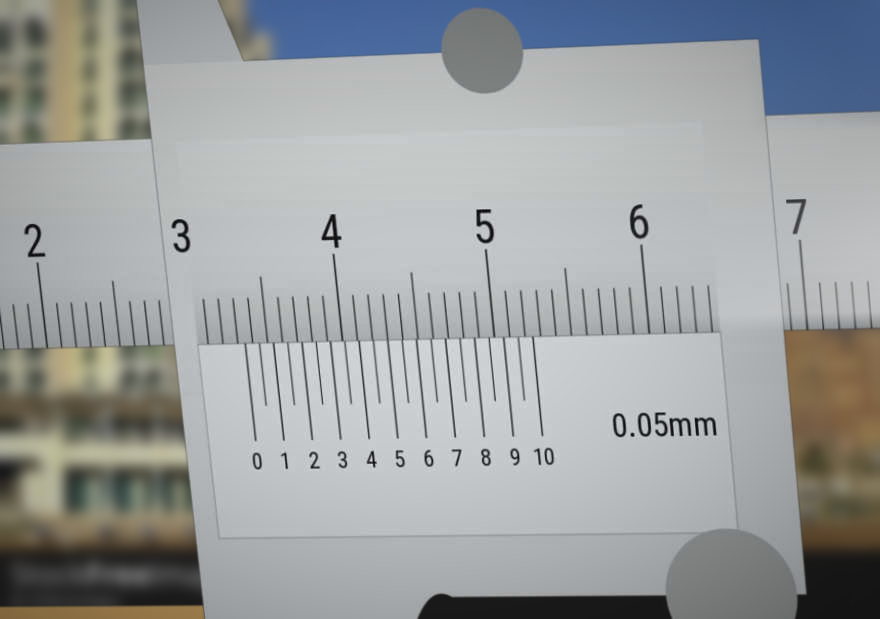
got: 33.5 mm
